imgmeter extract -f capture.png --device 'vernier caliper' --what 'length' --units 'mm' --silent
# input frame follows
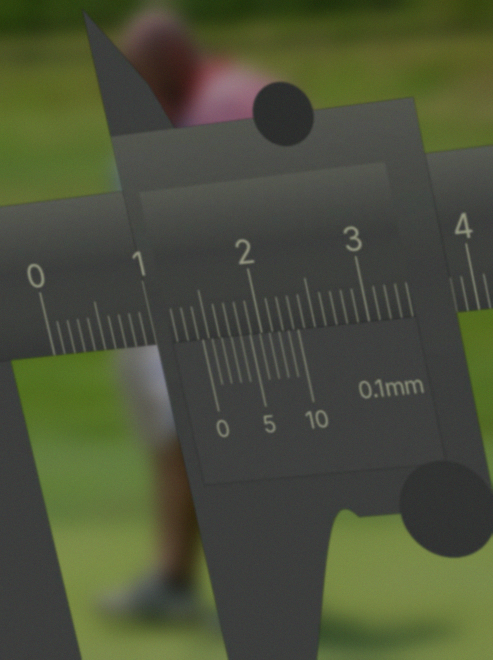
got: 14.4 mm
